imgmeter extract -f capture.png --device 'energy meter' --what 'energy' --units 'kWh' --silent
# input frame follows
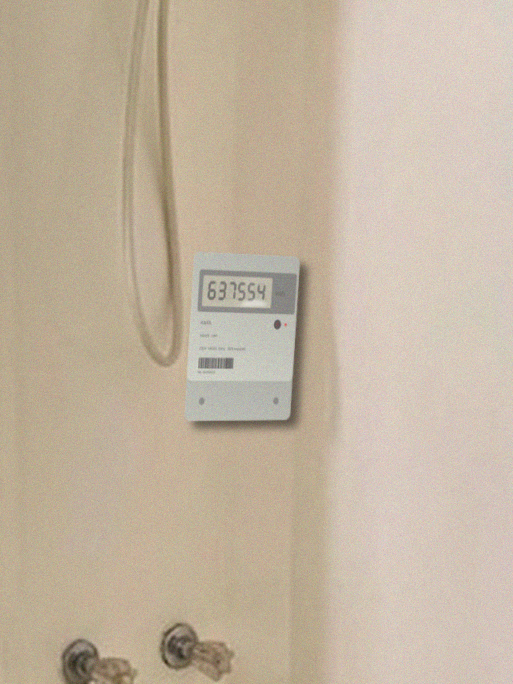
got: 637554 kWh
